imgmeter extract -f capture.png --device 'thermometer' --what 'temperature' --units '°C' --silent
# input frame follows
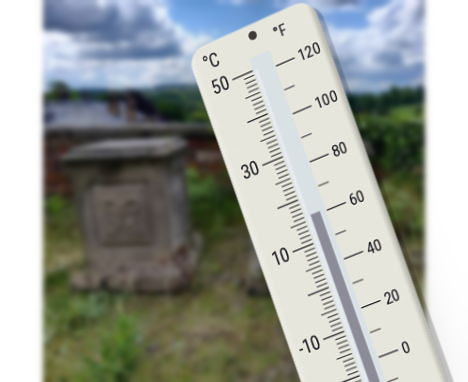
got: 16 °C
